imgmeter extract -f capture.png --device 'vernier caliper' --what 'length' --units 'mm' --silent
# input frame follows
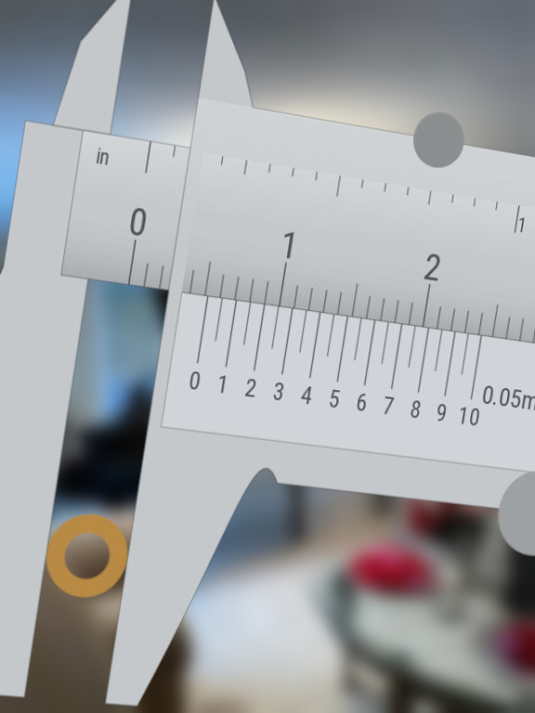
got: 5.2 mm
